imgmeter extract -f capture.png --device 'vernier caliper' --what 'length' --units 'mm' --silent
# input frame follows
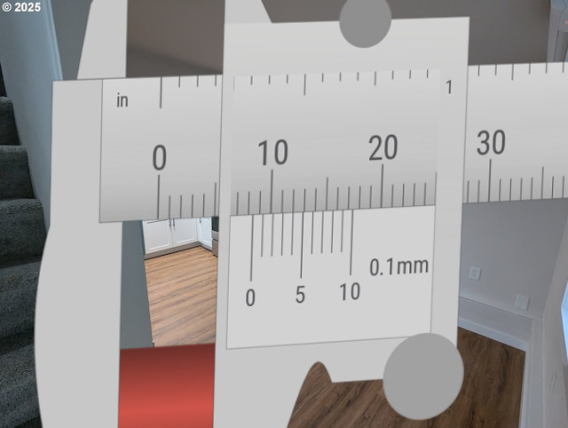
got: 8.4 mm
